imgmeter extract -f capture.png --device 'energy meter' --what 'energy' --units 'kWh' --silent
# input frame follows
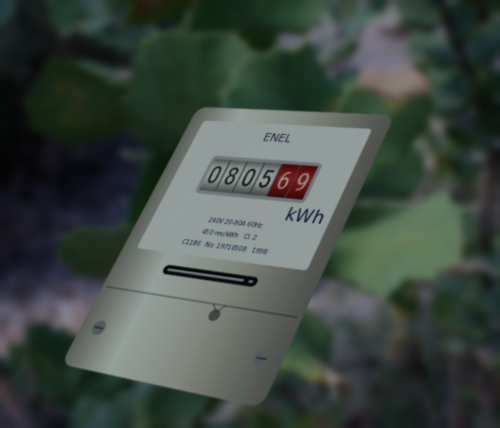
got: 805.69 kWh
